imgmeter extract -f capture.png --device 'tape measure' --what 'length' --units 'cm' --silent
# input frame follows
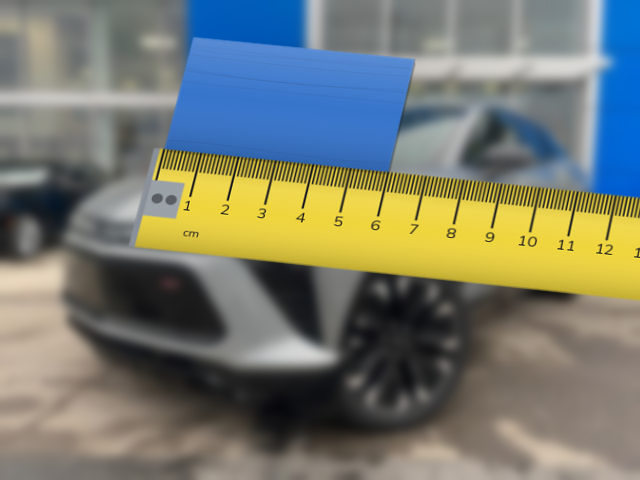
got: 6 cm
